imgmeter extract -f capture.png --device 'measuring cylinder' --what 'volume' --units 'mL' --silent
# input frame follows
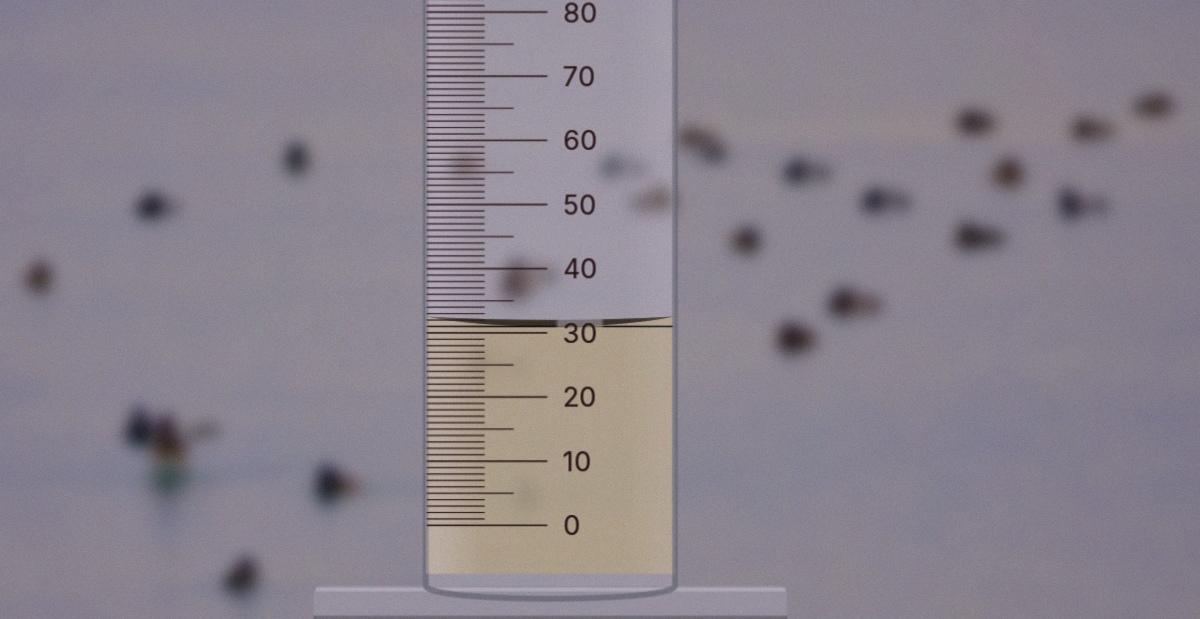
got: 31 mL
